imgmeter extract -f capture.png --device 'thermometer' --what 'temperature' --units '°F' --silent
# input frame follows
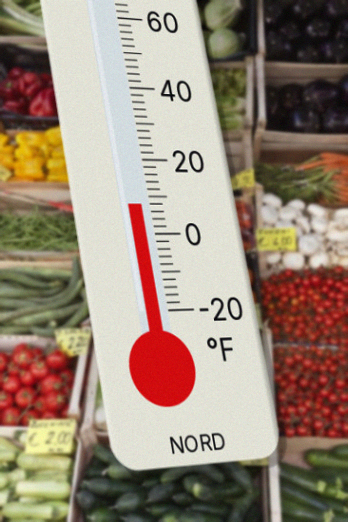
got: 8 °F
